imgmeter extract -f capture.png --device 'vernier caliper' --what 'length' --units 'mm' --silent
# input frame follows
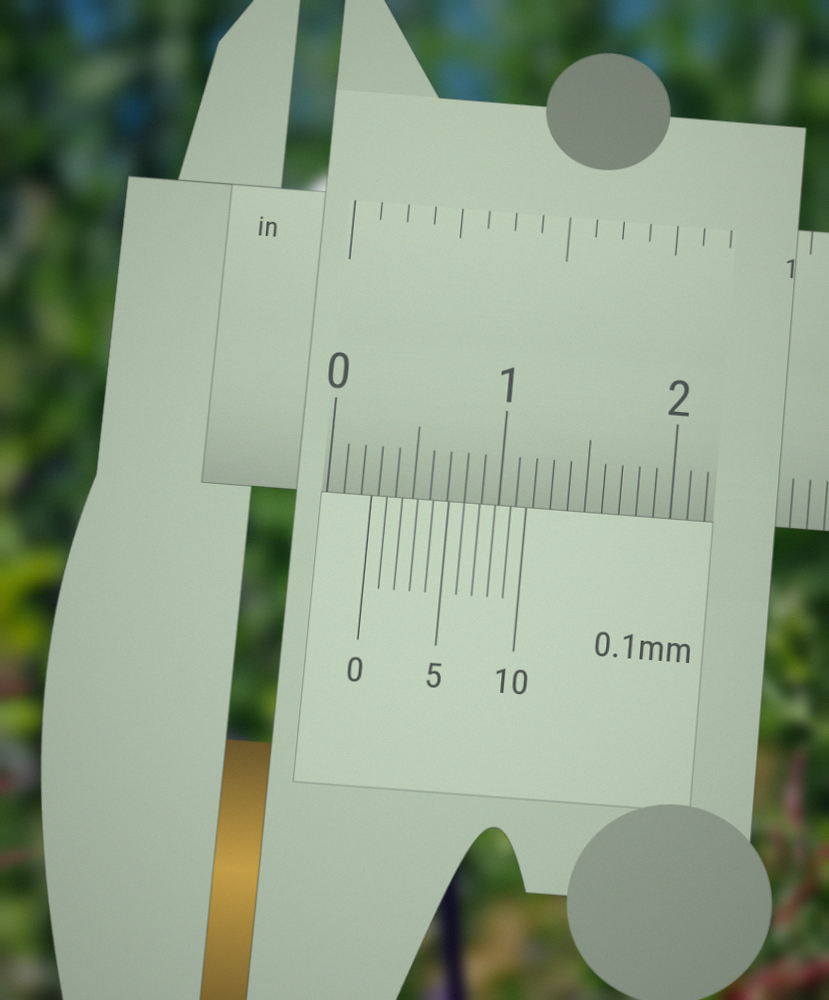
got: 2.6 mm
